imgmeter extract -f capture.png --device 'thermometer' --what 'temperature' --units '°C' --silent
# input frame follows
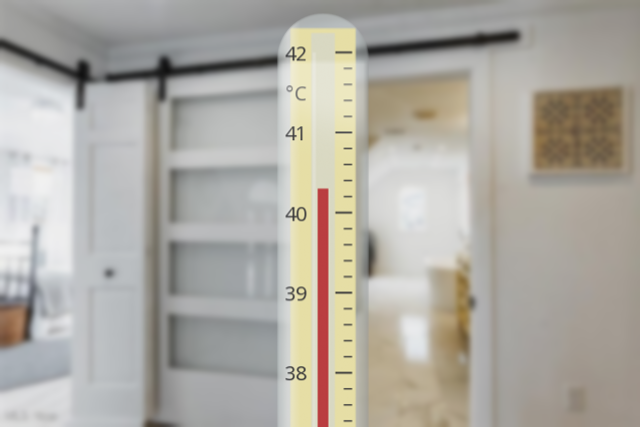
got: 40.3 °C
